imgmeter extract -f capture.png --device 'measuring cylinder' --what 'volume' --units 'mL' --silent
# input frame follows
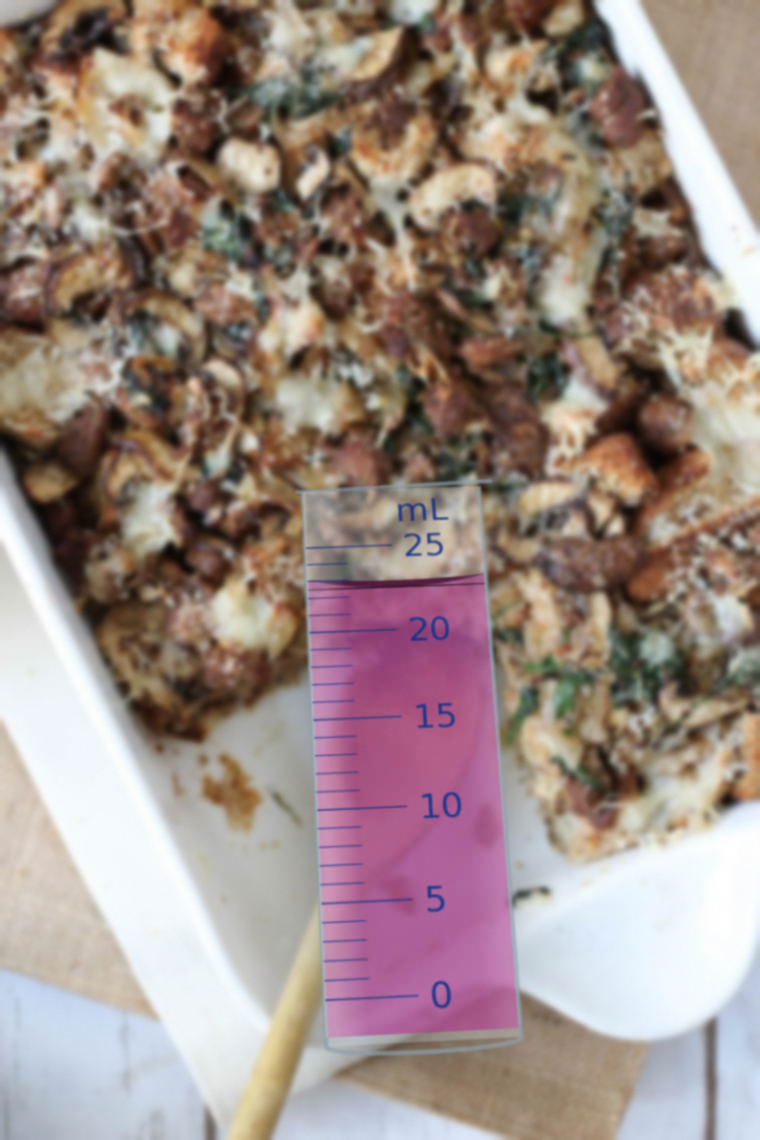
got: 22.5 mL
